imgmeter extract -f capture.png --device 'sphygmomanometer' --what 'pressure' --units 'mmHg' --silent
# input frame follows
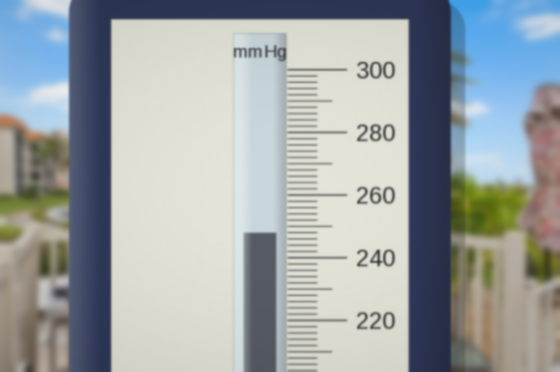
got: 248 mmHg
